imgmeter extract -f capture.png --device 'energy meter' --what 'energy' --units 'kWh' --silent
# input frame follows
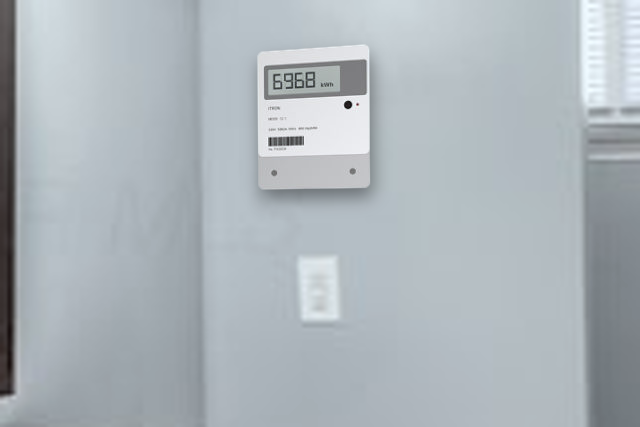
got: 6968 kWh
